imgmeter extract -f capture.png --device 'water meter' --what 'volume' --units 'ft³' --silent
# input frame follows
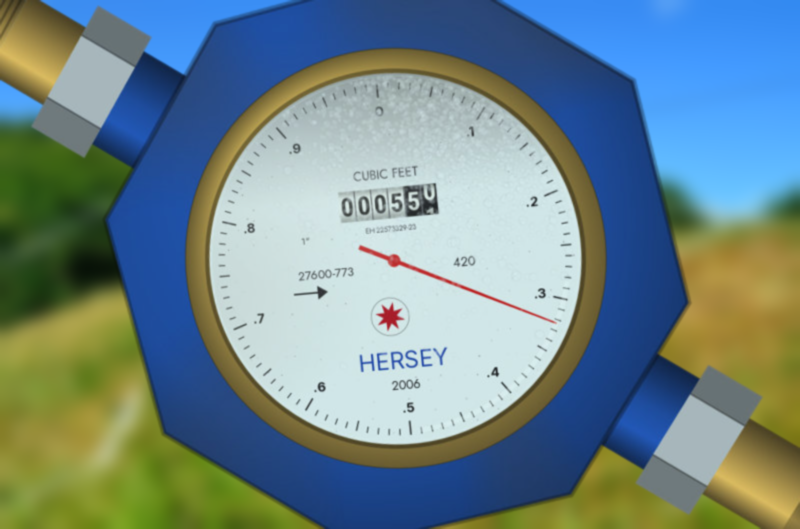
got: 550.32 ft³
